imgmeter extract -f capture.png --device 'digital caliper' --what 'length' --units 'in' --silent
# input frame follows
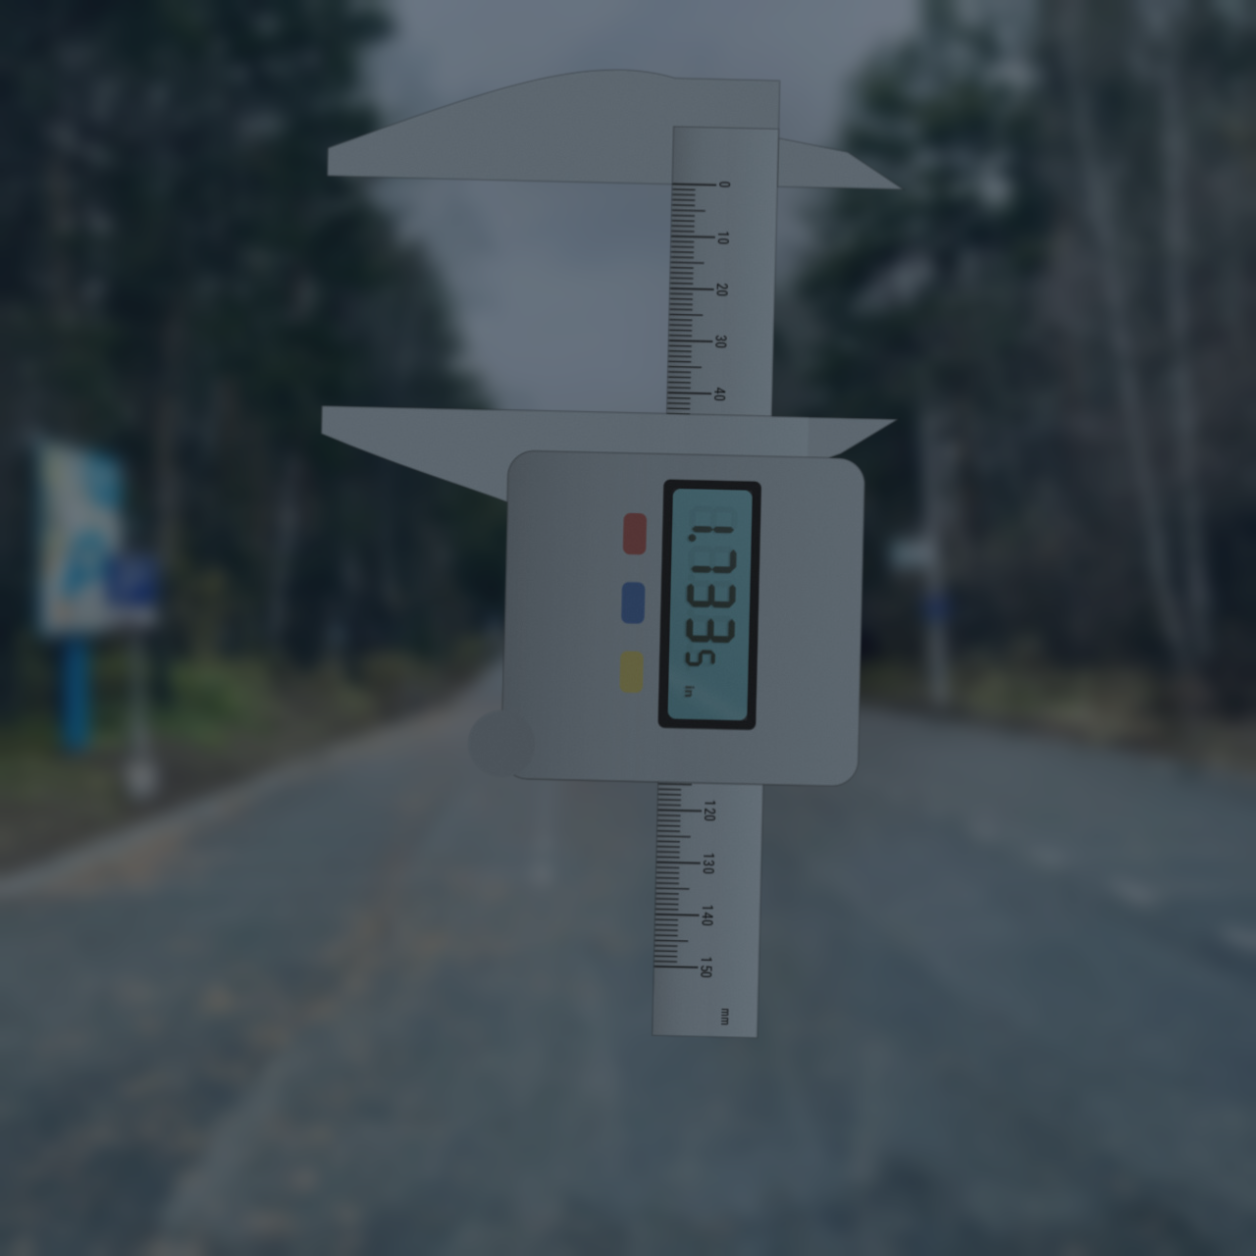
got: 1.7335 in
